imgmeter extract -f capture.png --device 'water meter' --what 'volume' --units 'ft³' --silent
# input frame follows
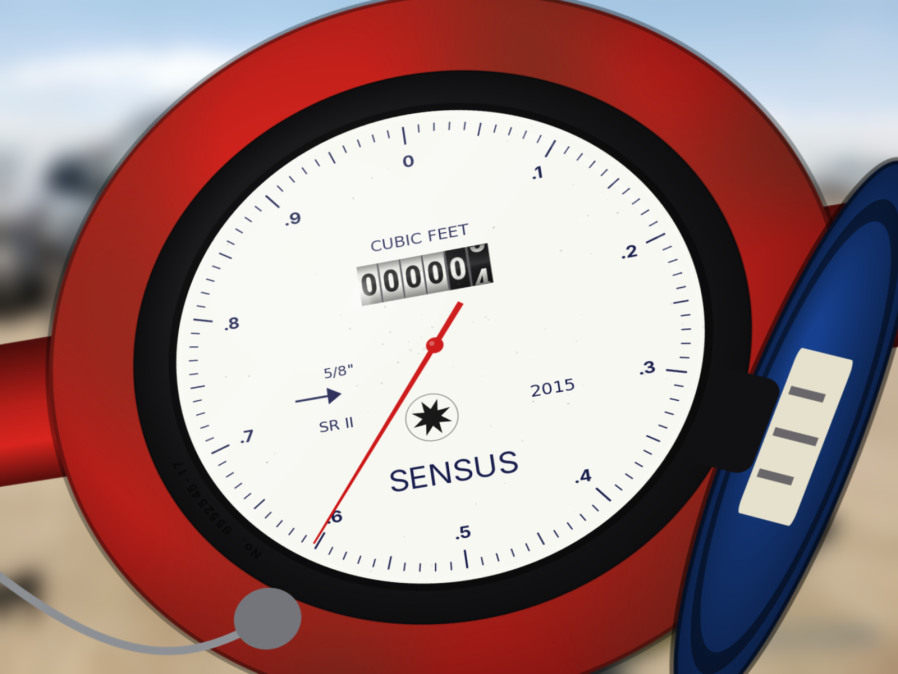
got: 3.60 ft³
